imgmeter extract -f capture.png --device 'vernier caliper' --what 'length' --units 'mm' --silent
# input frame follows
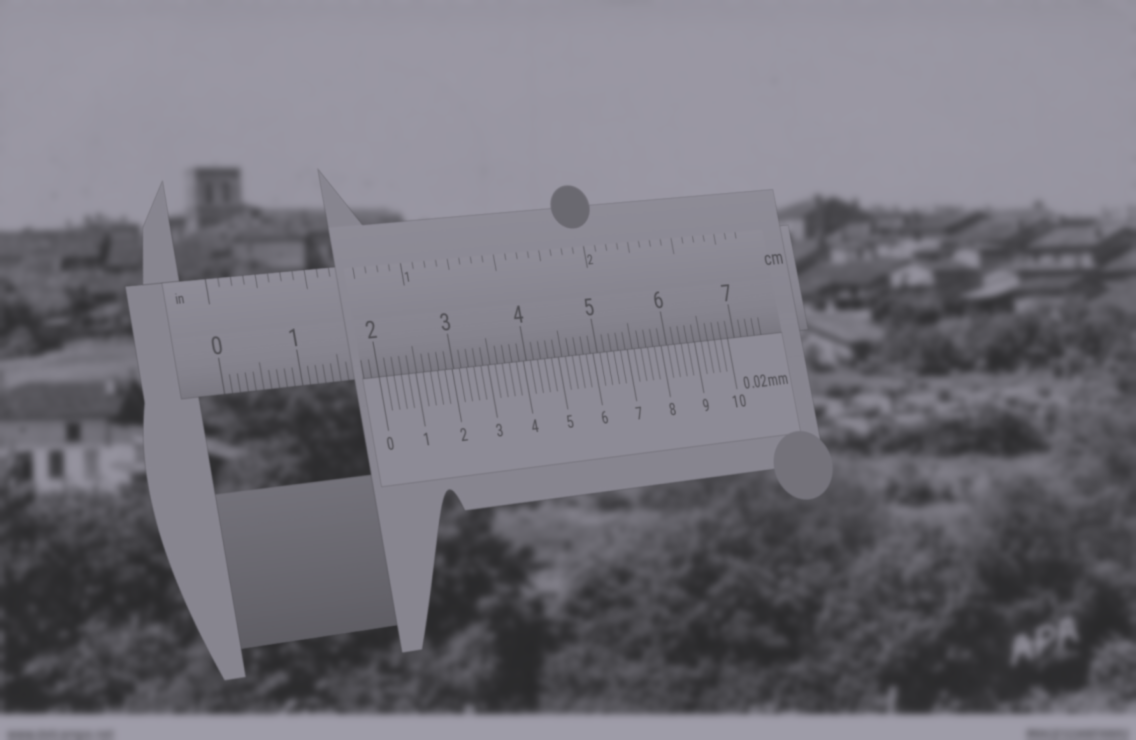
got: 20.0 mm
